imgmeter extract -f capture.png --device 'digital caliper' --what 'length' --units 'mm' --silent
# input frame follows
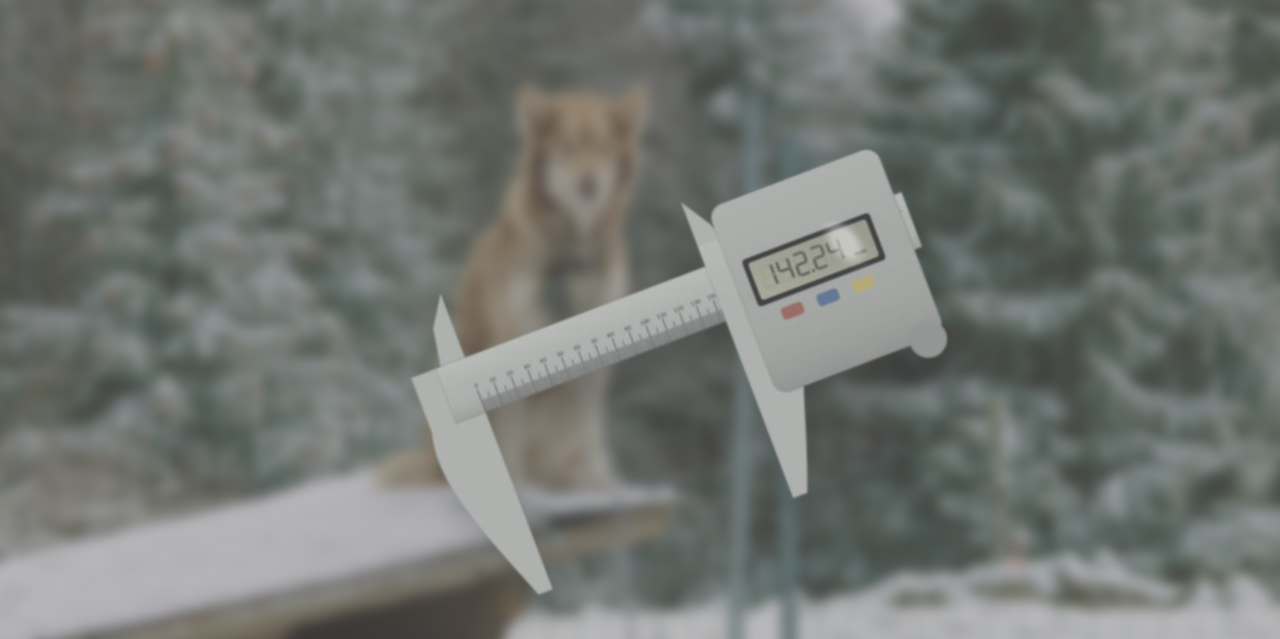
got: 142.24 mm
